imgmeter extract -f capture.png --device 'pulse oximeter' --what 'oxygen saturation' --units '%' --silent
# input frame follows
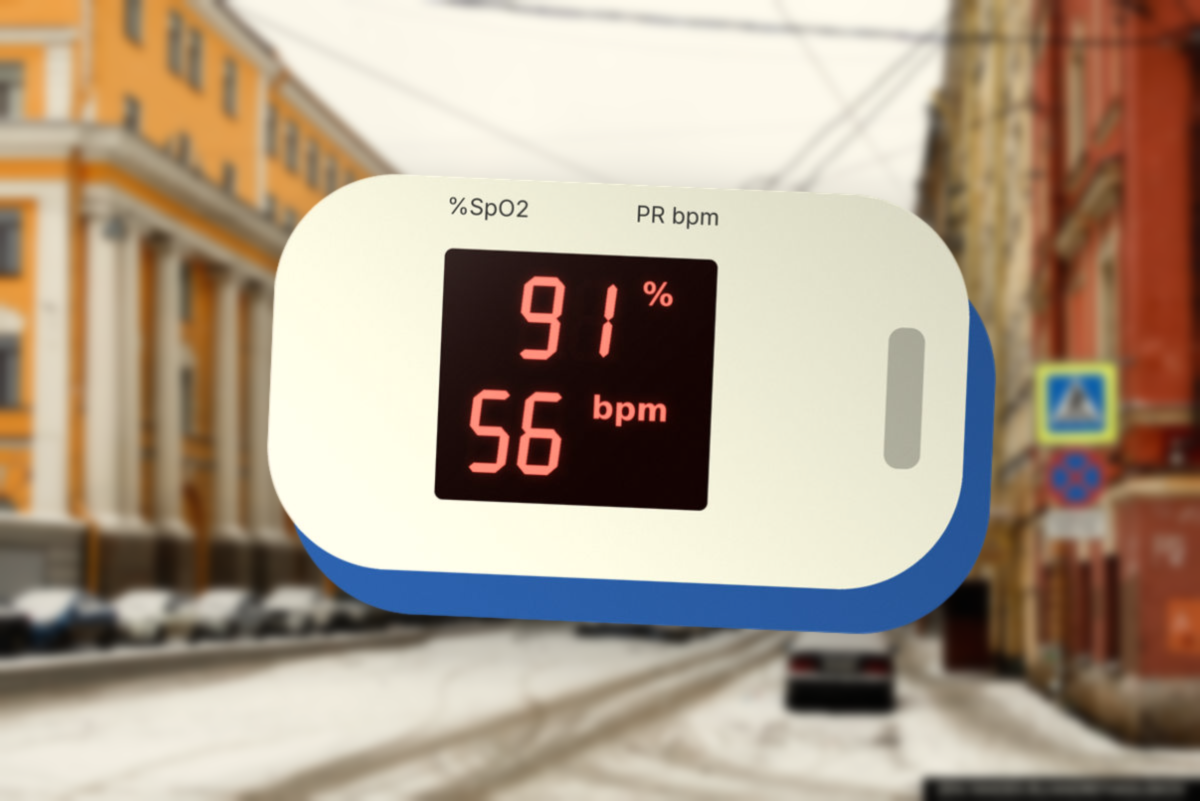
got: 91 %
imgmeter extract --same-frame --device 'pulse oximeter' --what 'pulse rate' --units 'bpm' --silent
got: 56 bpm
